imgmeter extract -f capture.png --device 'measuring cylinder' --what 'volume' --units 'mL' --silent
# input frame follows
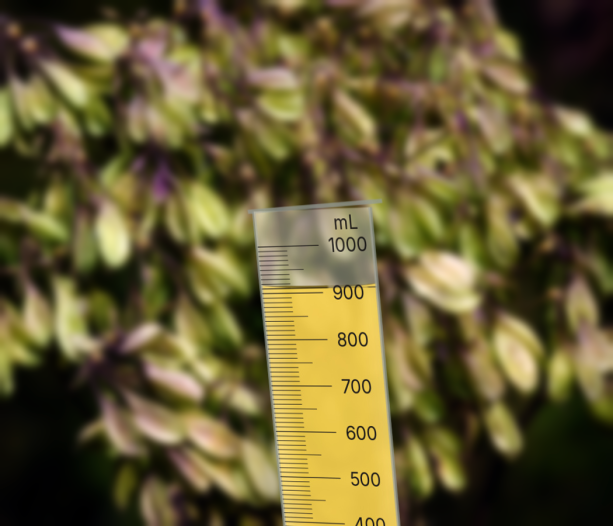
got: 910 mL
